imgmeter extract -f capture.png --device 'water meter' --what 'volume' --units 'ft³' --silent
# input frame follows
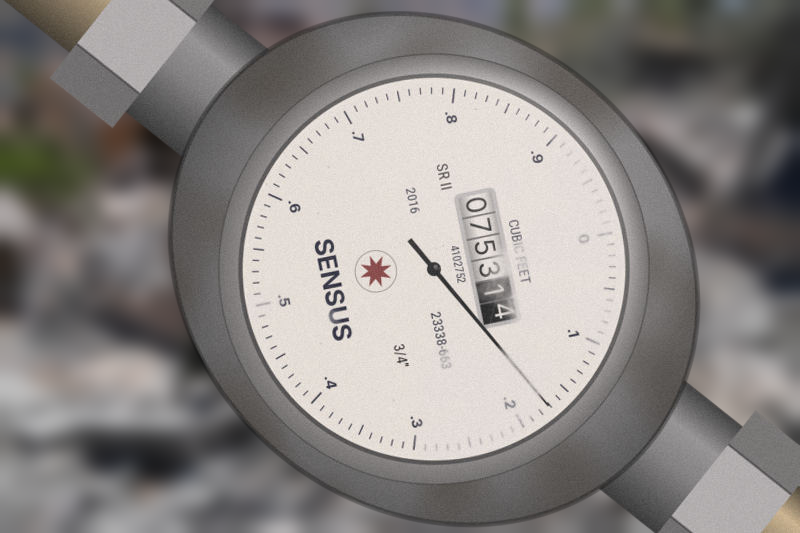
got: 75314.17 ft³
